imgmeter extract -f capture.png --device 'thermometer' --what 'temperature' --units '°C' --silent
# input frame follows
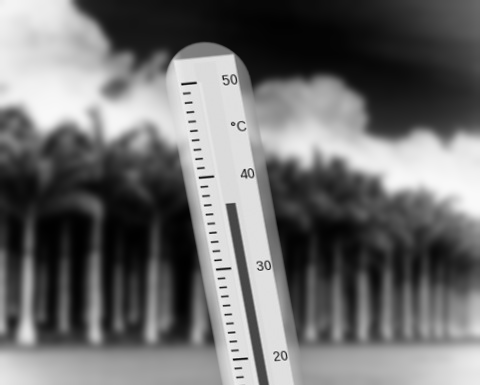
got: 37 °C
